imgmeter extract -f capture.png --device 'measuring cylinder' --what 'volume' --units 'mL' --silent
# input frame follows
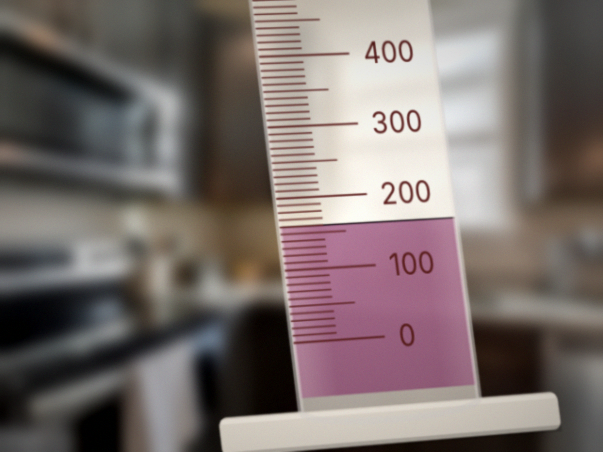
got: 160 mL
